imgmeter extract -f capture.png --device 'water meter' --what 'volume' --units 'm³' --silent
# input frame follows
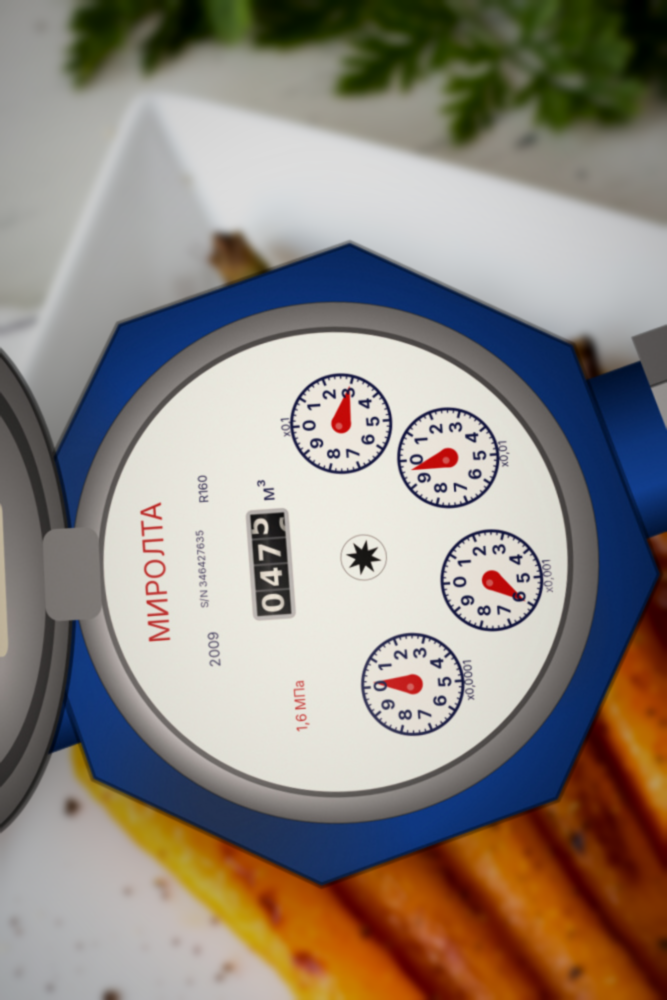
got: 475.2960 m³
